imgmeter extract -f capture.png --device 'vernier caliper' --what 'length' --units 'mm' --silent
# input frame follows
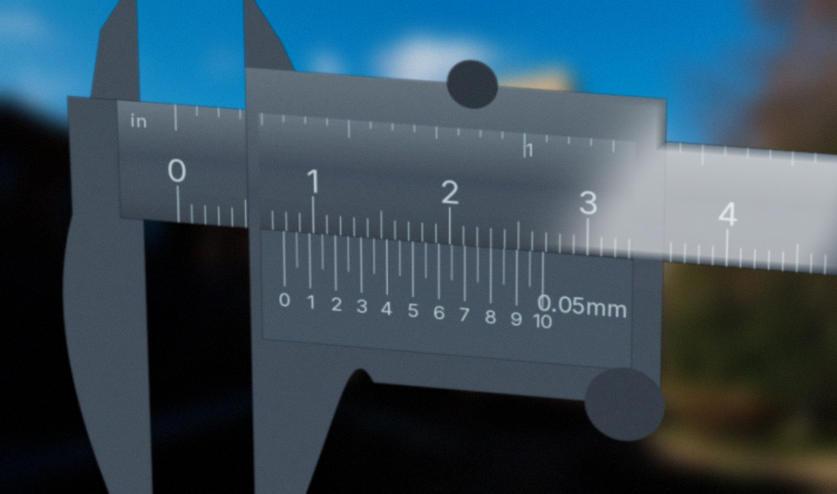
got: 7.8 mm
